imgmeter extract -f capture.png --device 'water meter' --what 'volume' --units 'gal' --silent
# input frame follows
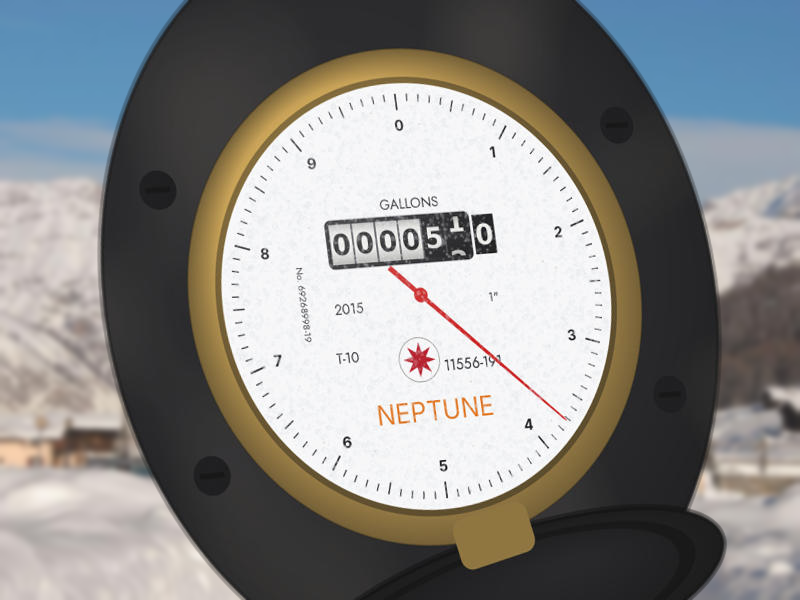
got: 513.7 gal
